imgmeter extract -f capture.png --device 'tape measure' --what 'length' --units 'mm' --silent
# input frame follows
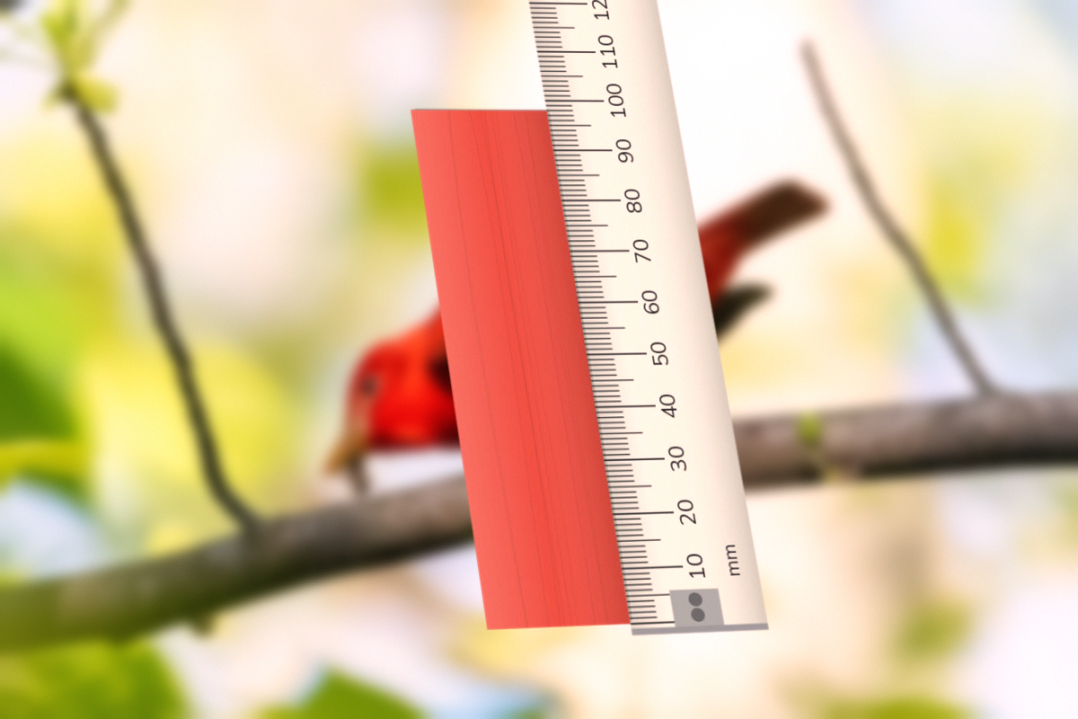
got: 98 mm
